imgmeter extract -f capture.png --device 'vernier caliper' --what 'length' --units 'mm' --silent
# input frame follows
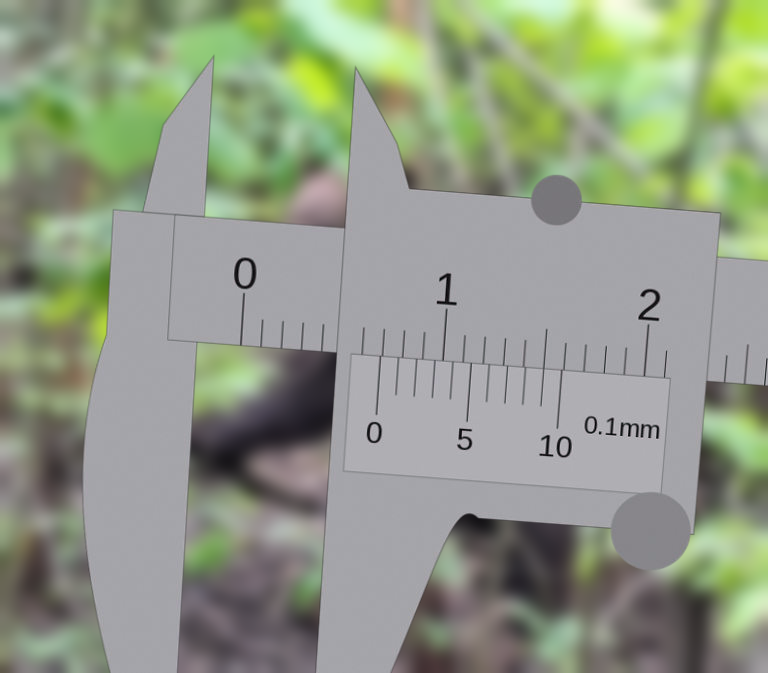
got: 6.9 mm
